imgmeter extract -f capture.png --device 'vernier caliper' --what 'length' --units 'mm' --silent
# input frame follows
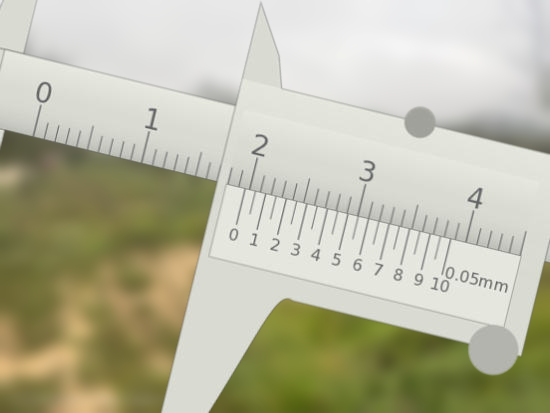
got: 19.6 mm
